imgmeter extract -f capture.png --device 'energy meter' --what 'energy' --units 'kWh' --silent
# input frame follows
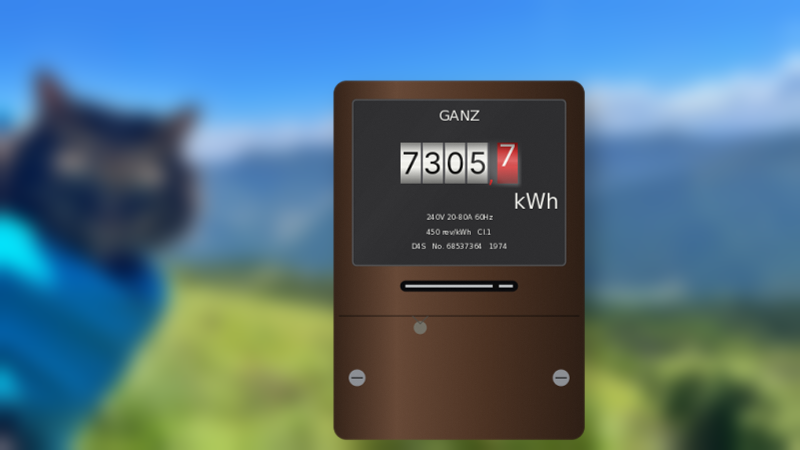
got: 7305.7 kWh
